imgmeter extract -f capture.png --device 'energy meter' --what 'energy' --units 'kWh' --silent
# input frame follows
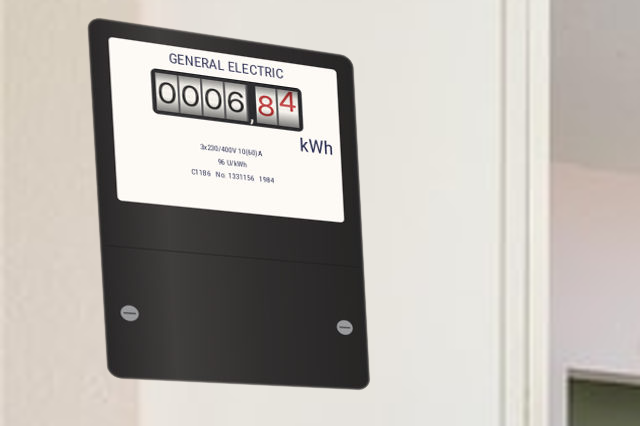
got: 6.84 kWh
